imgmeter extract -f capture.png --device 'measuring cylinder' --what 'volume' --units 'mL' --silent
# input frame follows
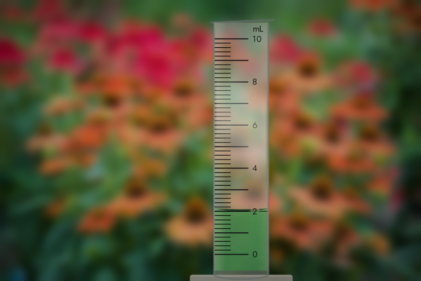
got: 2 mL
